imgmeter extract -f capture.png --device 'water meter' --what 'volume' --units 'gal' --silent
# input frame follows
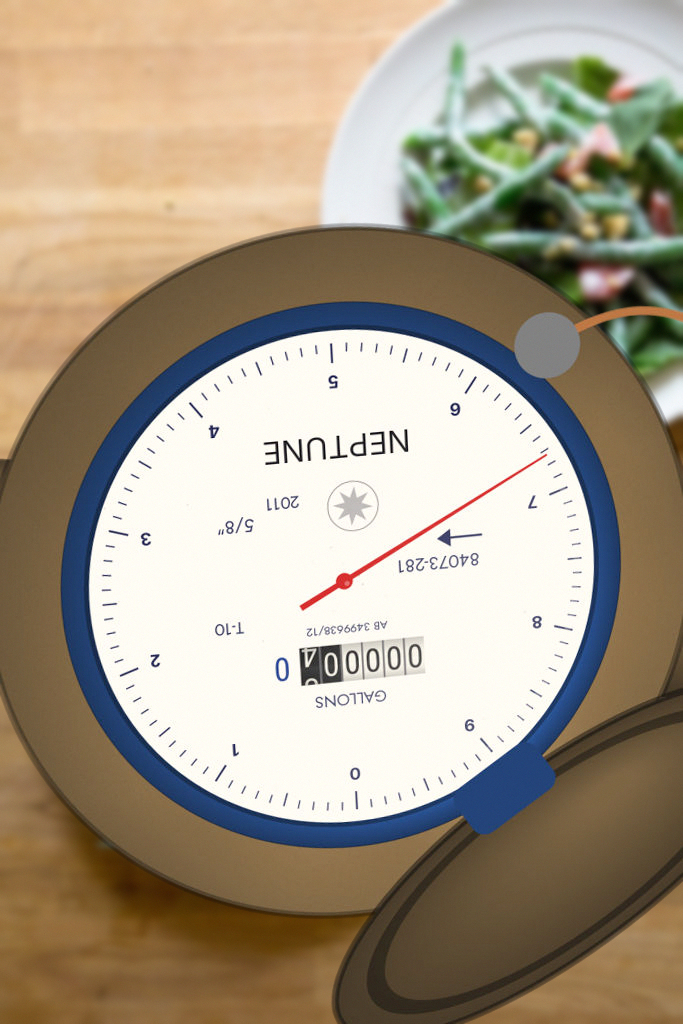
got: 36.7 gal
